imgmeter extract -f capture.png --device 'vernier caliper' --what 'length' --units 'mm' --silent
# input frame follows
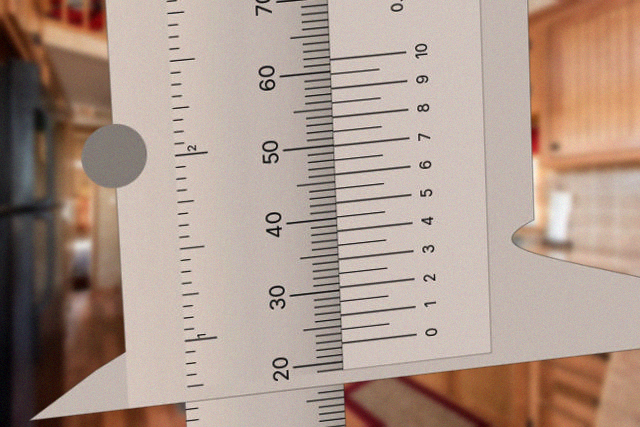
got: 22.6 mm
